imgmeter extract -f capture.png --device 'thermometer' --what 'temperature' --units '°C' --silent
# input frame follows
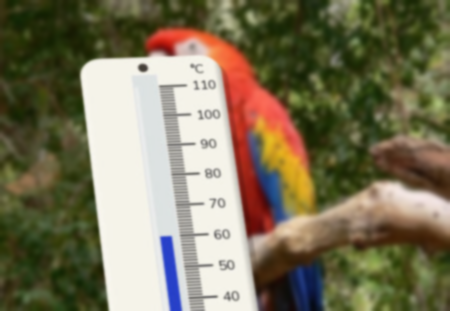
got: 60 °C
